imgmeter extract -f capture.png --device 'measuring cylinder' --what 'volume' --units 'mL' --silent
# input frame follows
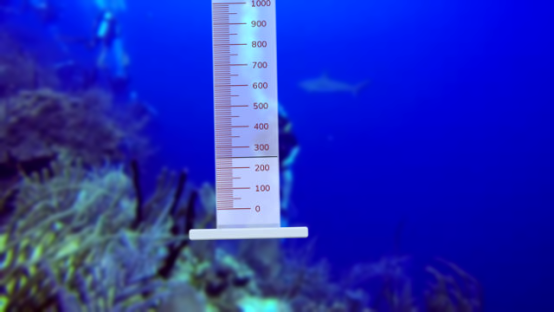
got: 250 mL
